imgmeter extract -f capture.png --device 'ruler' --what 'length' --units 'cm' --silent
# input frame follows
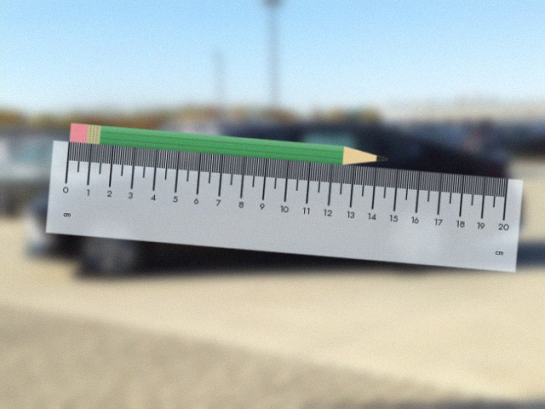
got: 14.5 cm
